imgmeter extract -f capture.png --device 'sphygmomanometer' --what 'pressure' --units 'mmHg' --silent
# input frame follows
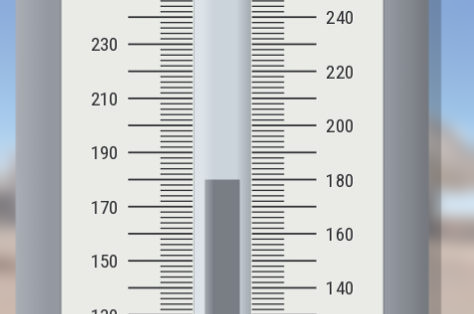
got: 180 mmHg
